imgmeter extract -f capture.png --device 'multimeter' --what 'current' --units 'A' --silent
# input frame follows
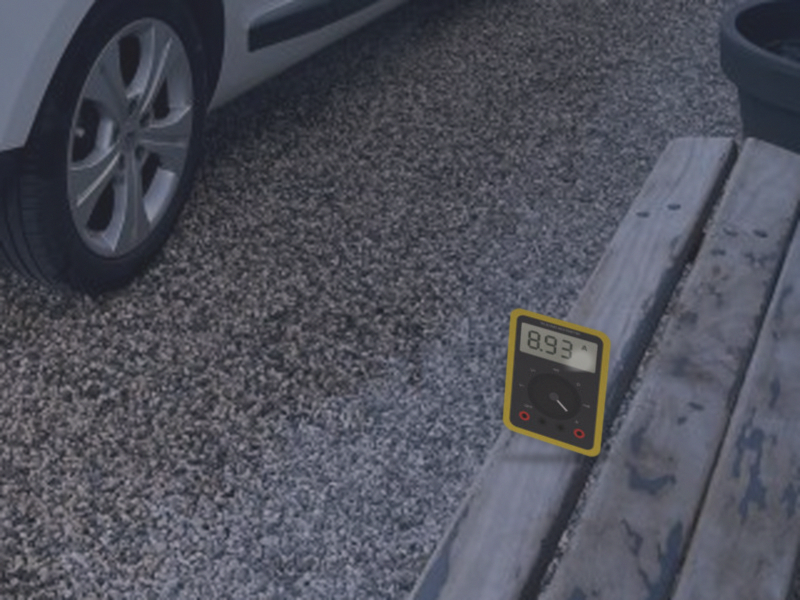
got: 8.93 A
